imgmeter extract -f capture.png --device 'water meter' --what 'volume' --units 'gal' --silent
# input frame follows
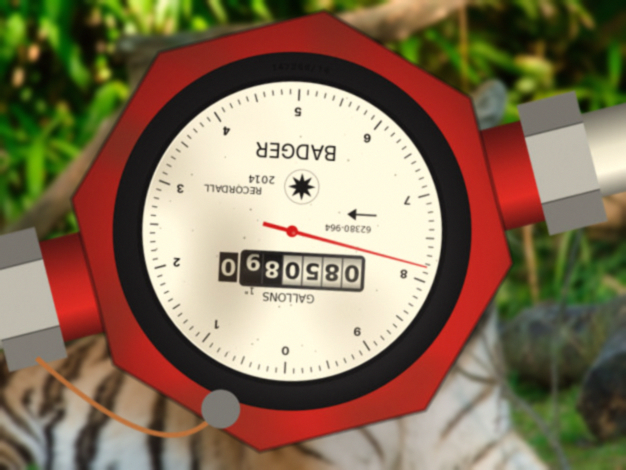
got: 850887.8 gal
